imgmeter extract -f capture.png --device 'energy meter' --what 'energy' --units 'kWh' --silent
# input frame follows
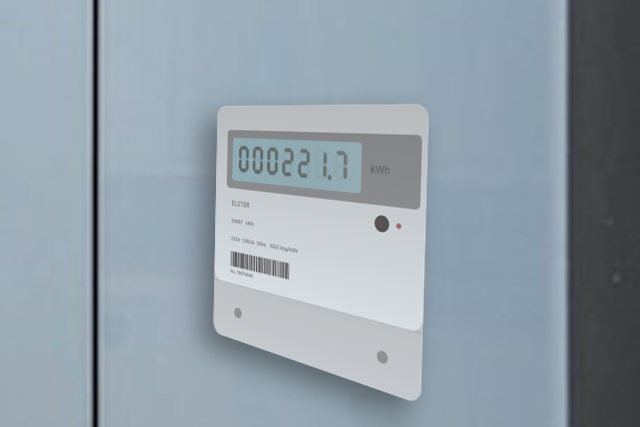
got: 221.7 kWh
